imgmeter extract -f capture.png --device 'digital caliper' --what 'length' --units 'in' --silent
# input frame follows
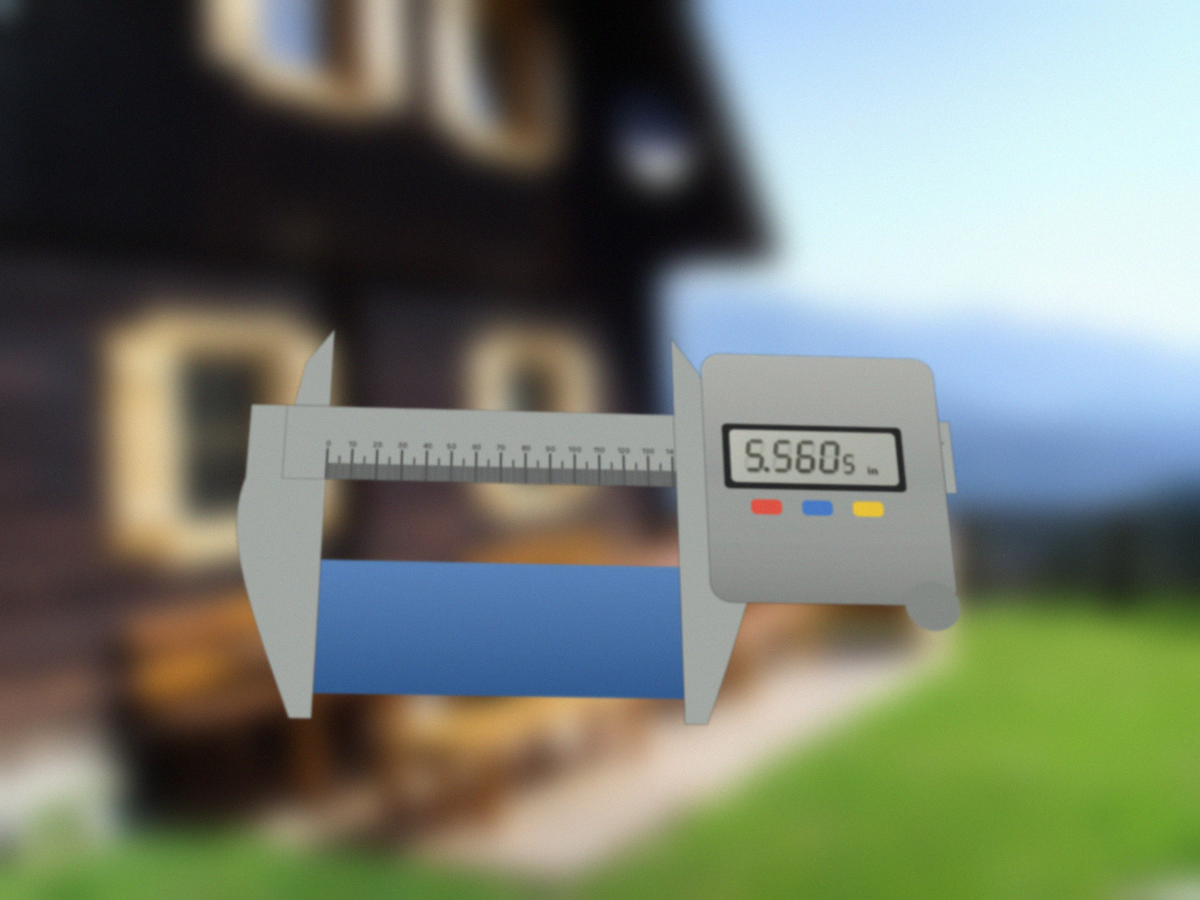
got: 5.5605 in
